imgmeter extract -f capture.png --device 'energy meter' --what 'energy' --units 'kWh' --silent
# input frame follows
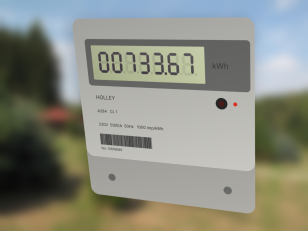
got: 733.67 kWh
